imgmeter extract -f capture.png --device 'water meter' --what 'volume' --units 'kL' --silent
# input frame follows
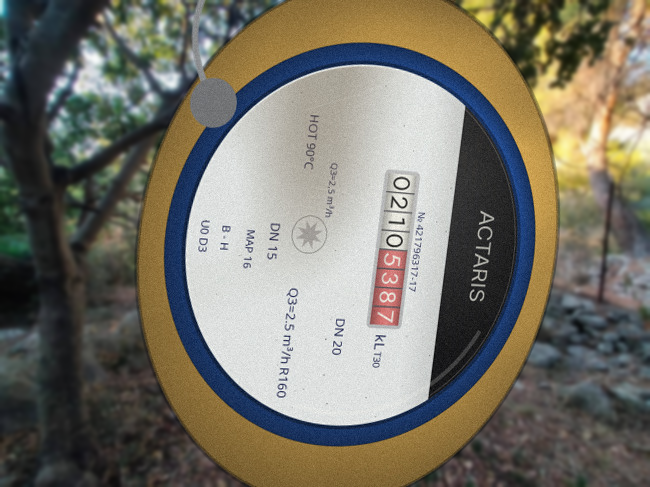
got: 210.5387 kL
